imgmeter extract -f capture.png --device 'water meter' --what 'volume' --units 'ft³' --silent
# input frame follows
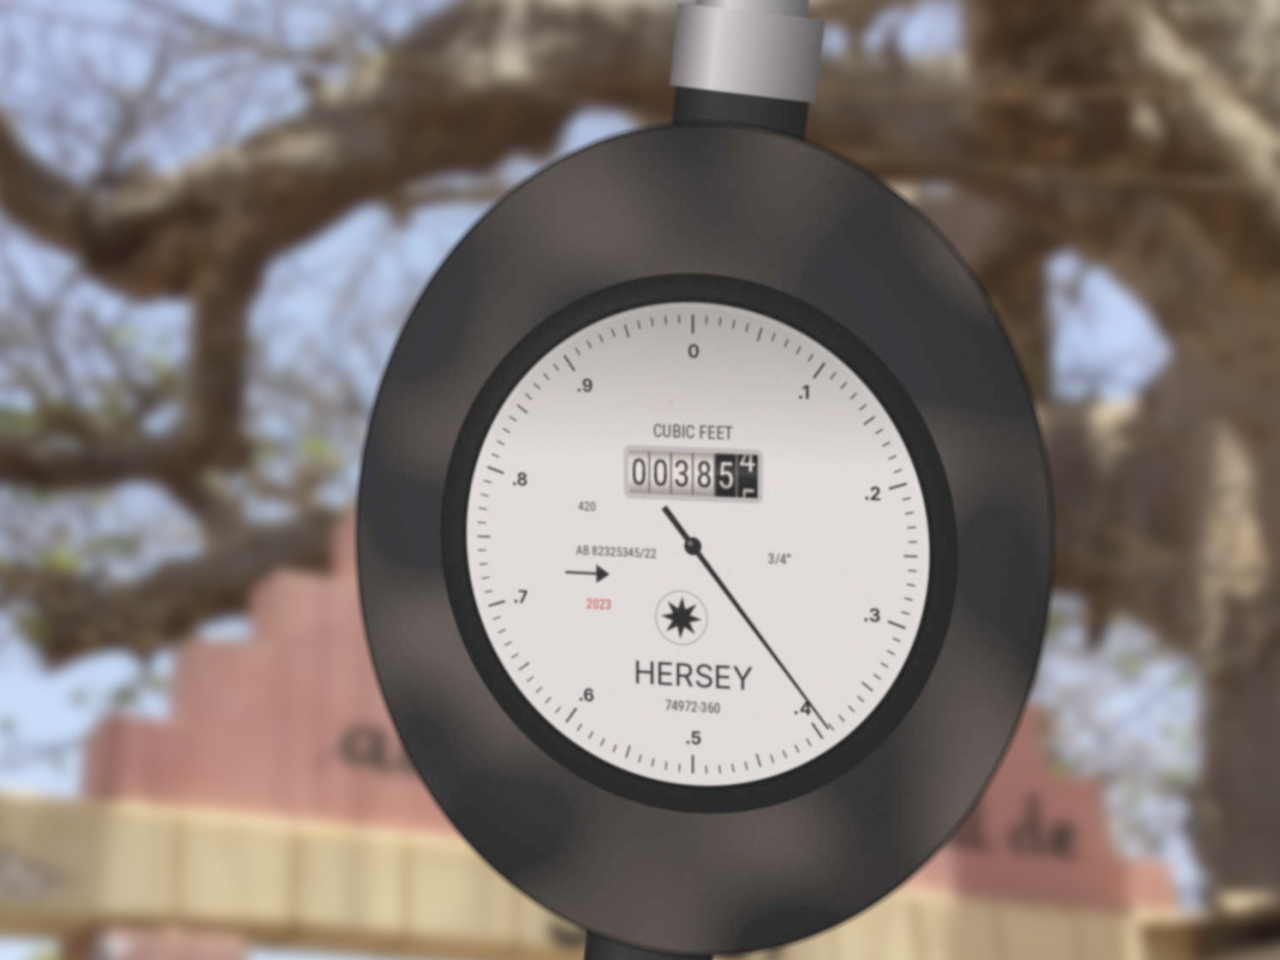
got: 3854.39 ft³
